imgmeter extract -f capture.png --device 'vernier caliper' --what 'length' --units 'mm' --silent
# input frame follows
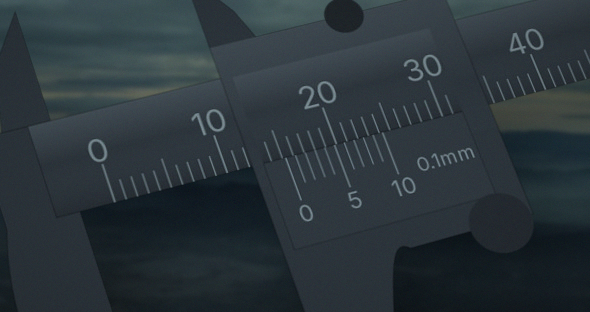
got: 15.3 mm
